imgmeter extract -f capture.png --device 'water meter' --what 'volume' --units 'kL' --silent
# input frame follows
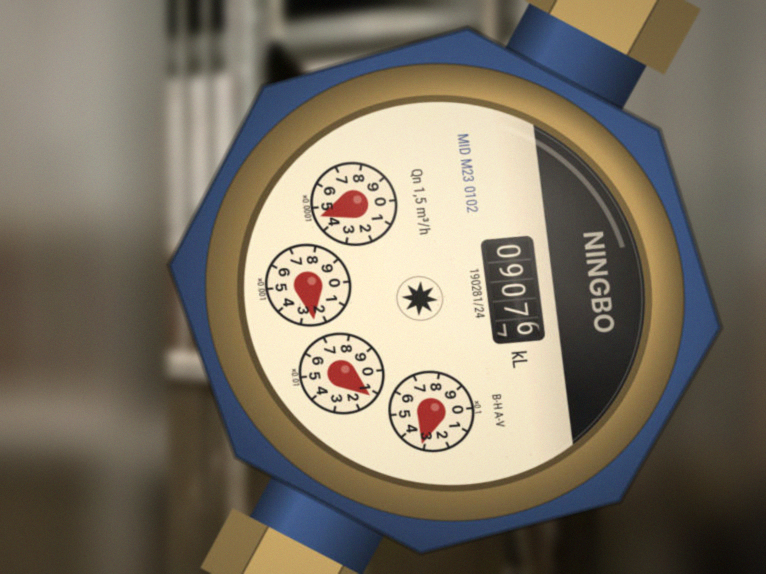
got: 9076.3124 kL
